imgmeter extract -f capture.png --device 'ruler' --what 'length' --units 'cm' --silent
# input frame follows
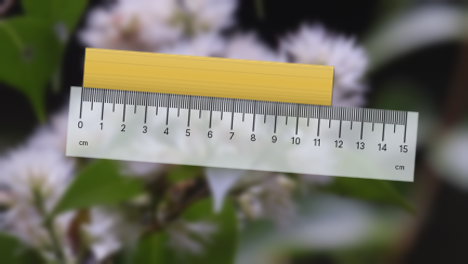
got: 11.5 cm
